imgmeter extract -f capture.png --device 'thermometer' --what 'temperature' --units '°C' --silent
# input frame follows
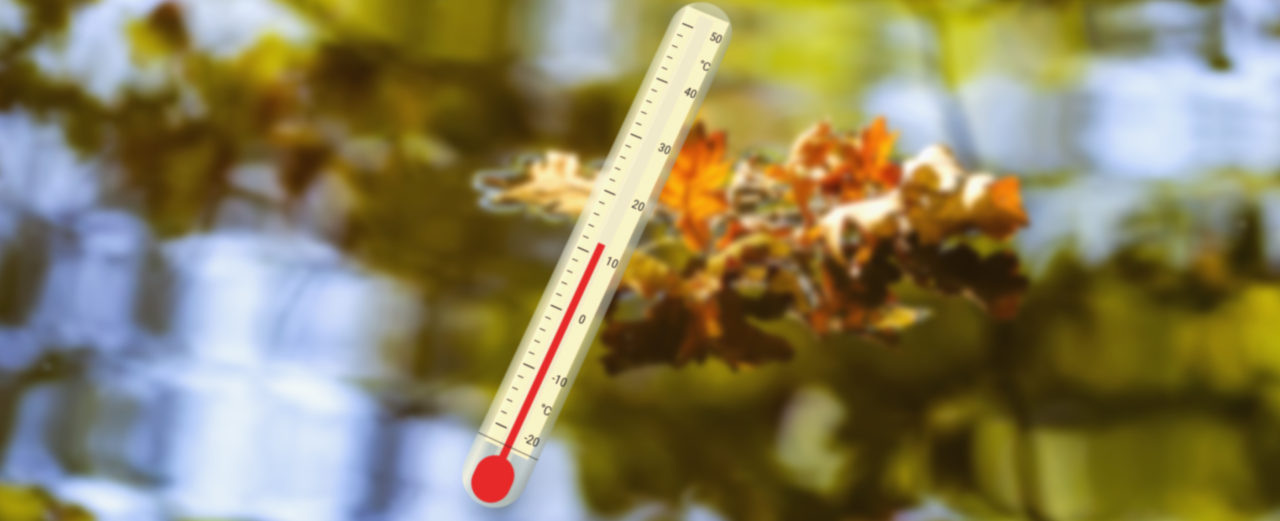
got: 12 °C
